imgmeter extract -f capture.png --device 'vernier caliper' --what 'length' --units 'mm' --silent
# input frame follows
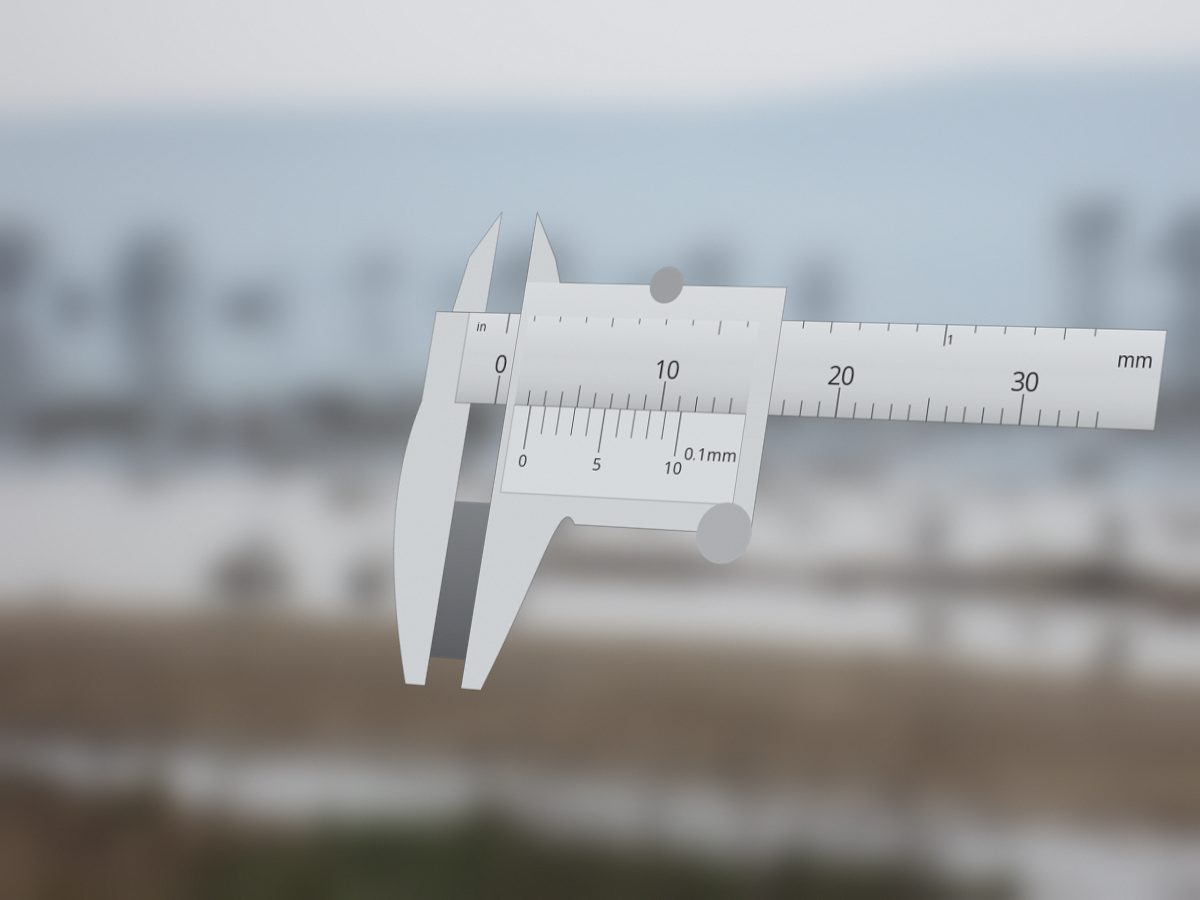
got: 2.2 mm
